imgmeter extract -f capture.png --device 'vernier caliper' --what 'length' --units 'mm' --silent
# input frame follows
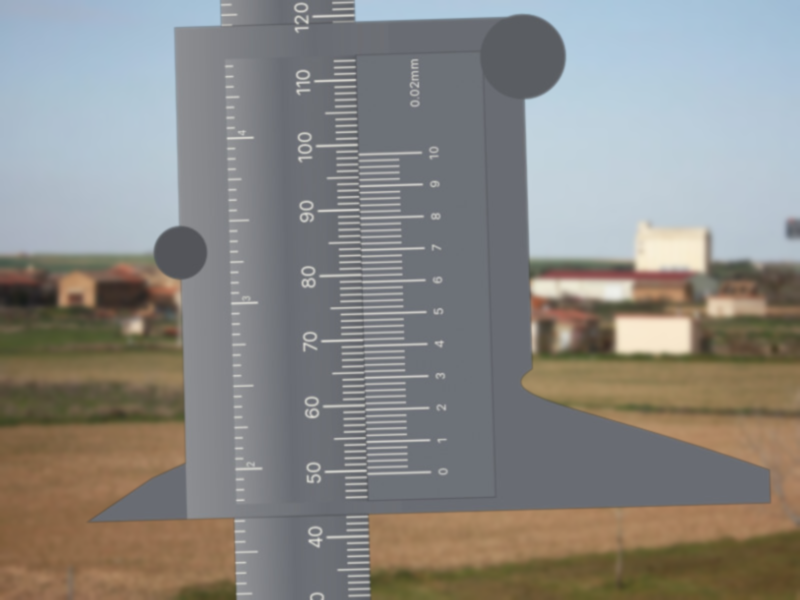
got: 49.5 mm
